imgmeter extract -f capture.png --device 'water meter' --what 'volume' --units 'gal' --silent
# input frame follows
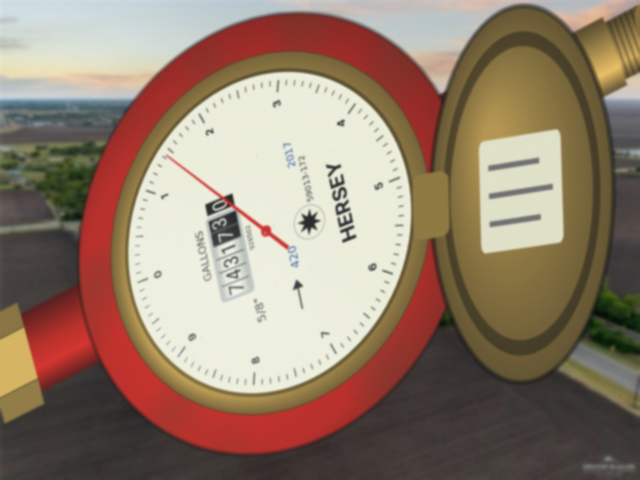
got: 7431731.4 gal
